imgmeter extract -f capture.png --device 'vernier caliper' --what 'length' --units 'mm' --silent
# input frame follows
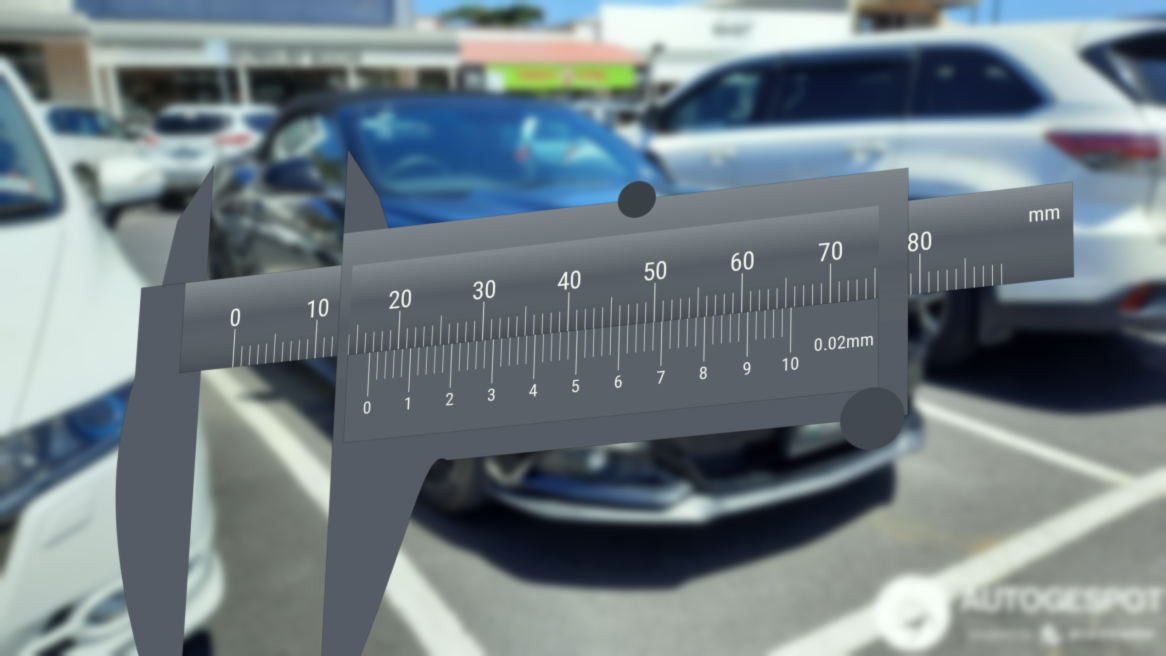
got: 16.6 mm
